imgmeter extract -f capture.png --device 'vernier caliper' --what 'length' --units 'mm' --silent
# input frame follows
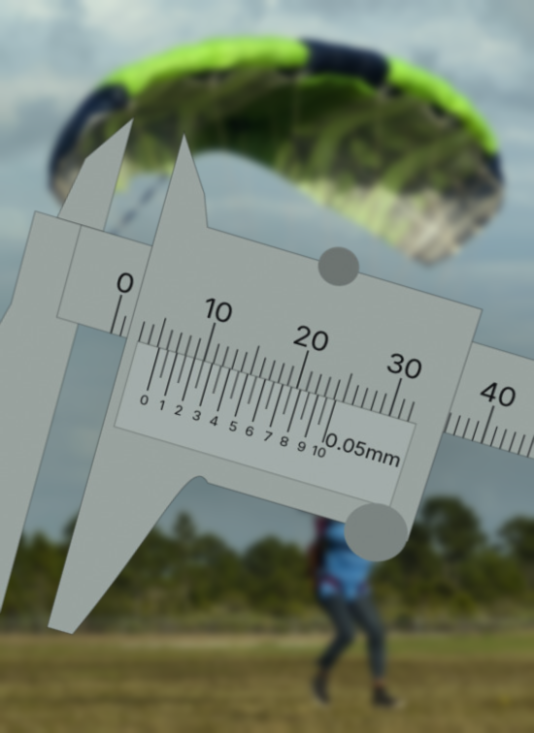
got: 5.2 mm
